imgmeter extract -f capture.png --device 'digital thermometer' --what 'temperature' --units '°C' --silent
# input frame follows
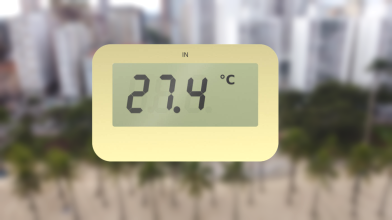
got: 27.4 °C
